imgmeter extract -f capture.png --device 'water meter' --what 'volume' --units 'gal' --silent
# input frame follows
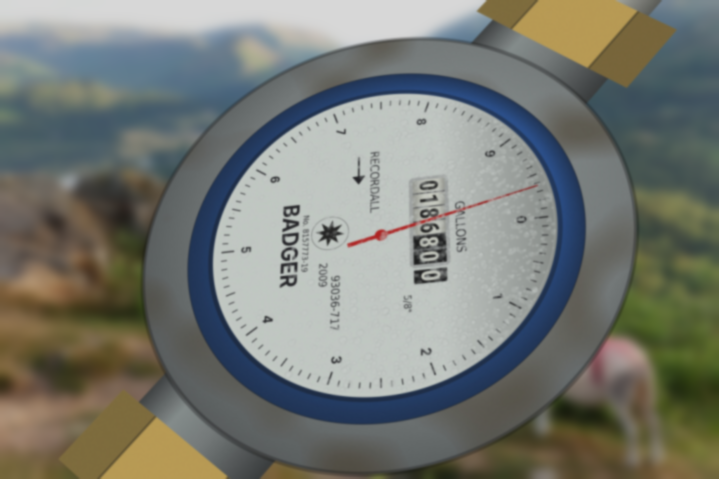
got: 186799.6 gal
